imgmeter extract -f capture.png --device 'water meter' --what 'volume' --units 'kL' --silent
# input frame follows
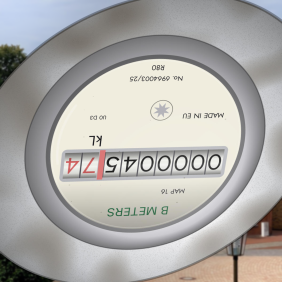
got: 45.74 kL
